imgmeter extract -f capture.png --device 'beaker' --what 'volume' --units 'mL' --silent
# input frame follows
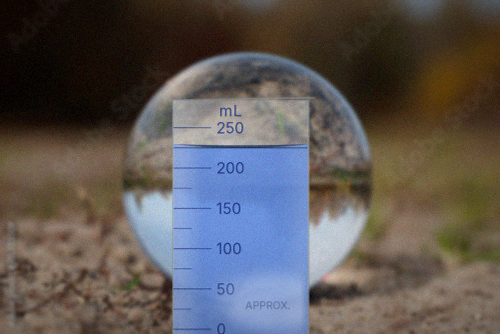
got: 225 mL
